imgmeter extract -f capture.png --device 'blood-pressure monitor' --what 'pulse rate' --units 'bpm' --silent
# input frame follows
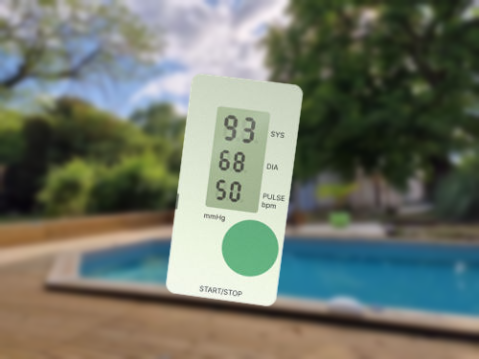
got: 50 bpm
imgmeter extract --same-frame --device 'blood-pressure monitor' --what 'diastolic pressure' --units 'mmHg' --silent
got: 68 mmHg
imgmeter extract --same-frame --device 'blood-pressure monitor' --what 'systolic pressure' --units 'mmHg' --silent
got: 93 mmHg
